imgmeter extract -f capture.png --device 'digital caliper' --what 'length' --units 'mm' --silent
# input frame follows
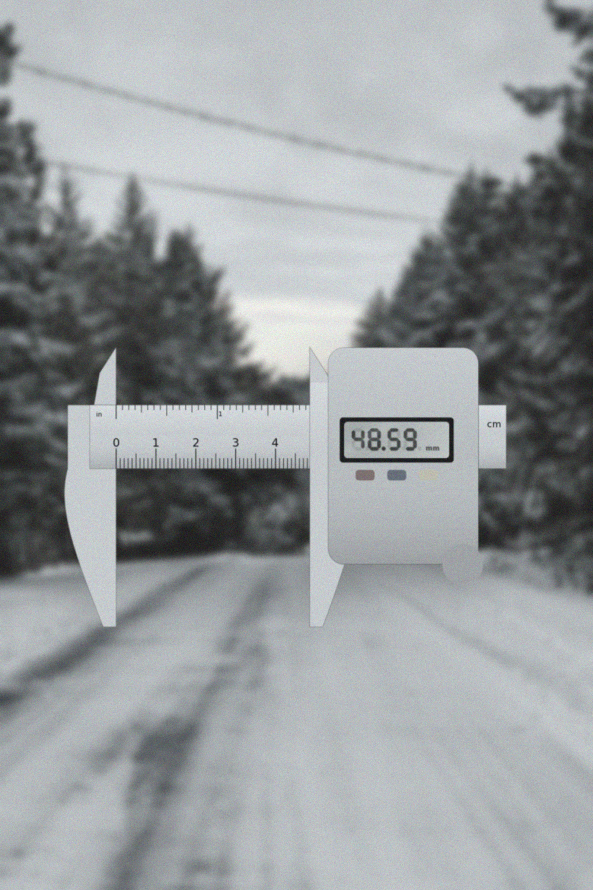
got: 48.59 mm
